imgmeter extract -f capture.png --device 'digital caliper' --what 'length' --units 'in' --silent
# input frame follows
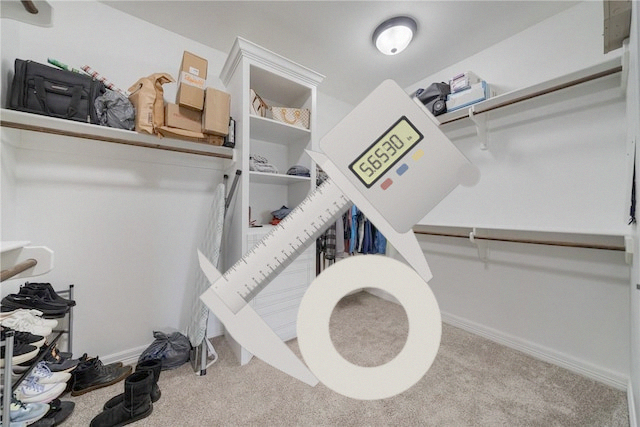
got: 5.6530 in
